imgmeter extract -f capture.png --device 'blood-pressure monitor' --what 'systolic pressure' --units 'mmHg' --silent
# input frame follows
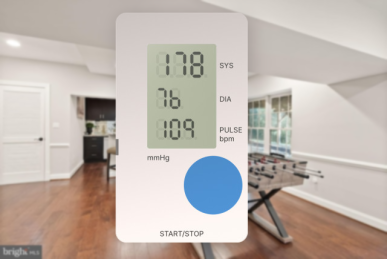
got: 178 mmHg
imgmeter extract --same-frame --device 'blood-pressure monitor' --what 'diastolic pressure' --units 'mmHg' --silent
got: 76 mmHg
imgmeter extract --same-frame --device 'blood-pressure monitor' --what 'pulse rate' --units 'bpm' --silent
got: 109 bpm
